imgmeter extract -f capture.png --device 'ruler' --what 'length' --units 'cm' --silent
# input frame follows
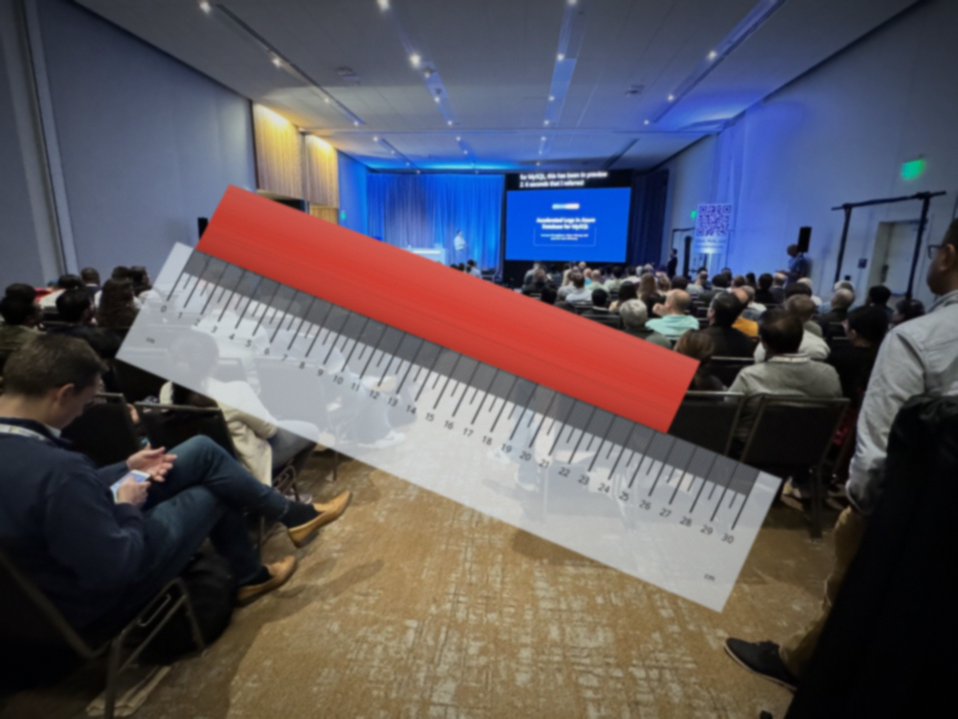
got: 25.5 cm
